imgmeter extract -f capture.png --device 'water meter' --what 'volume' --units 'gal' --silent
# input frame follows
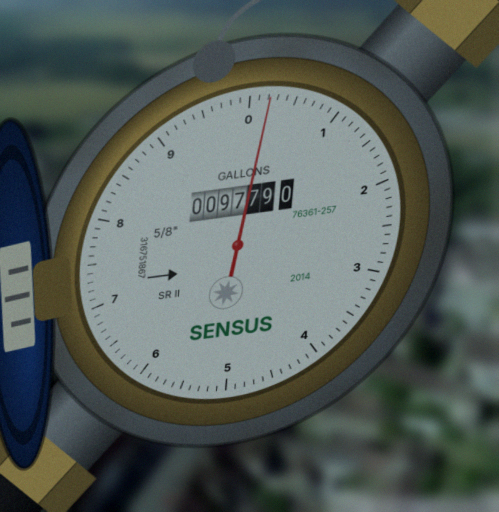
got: 97790.2 gal
